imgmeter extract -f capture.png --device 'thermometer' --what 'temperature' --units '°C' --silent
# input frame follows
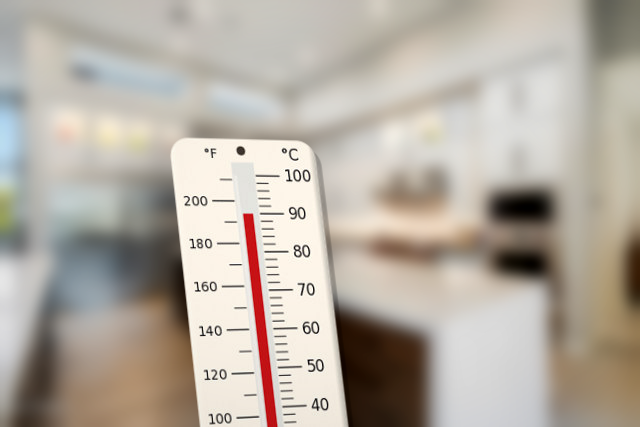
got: 90 °C
